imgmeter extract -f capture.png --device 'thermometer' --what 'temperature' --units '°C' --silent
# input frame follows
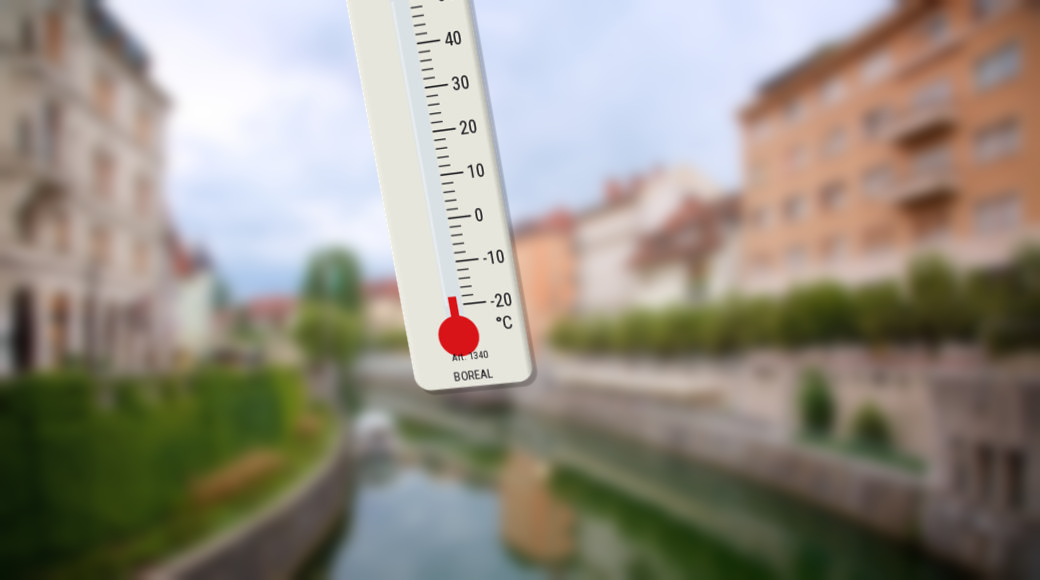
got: -18 °C
